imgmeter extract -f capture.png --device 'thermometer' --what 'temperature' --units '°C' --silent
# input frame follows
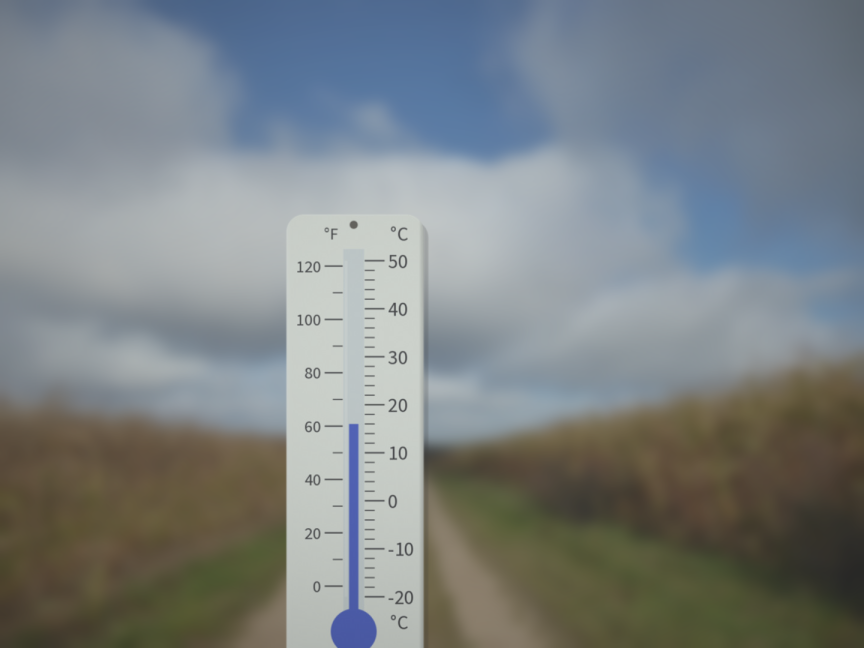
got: 16 °C
